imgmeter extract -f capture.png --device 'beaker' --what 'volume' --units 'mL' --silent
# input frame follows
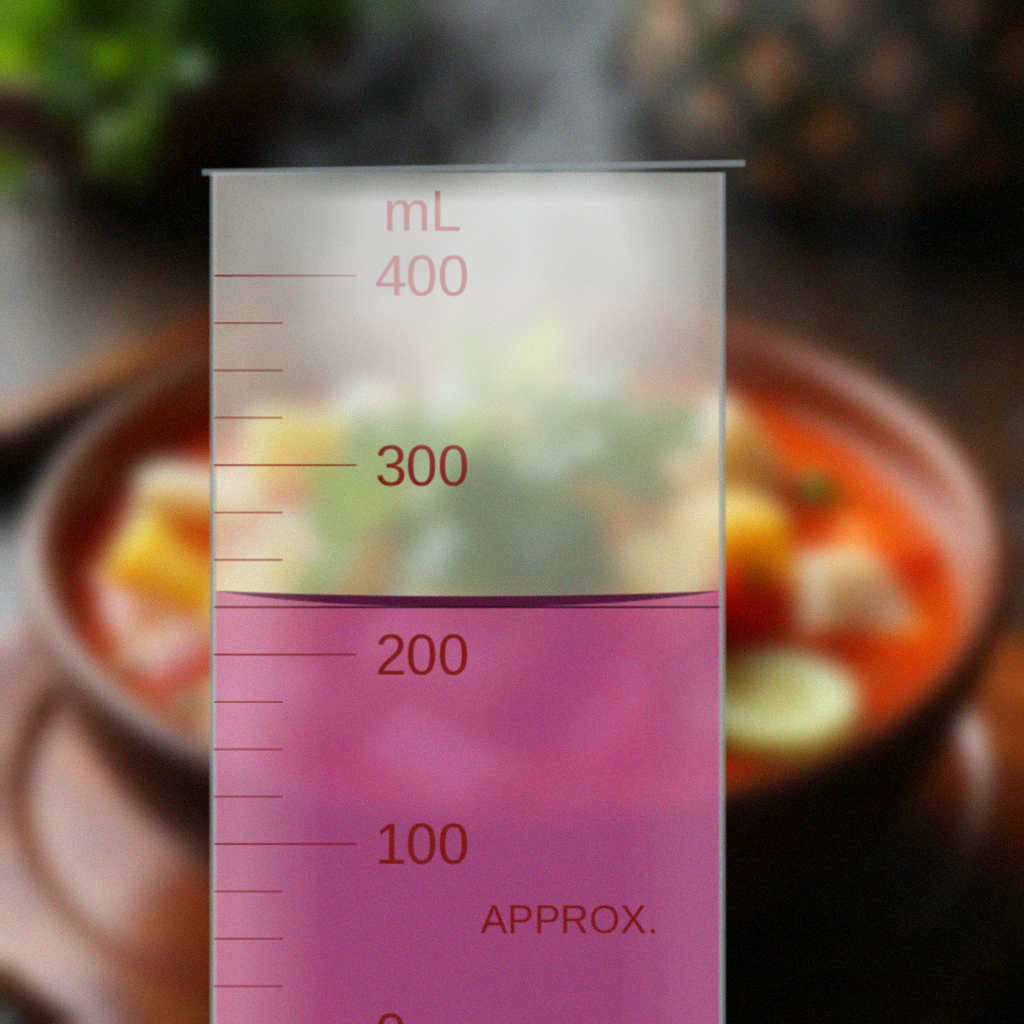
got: 225 mL
